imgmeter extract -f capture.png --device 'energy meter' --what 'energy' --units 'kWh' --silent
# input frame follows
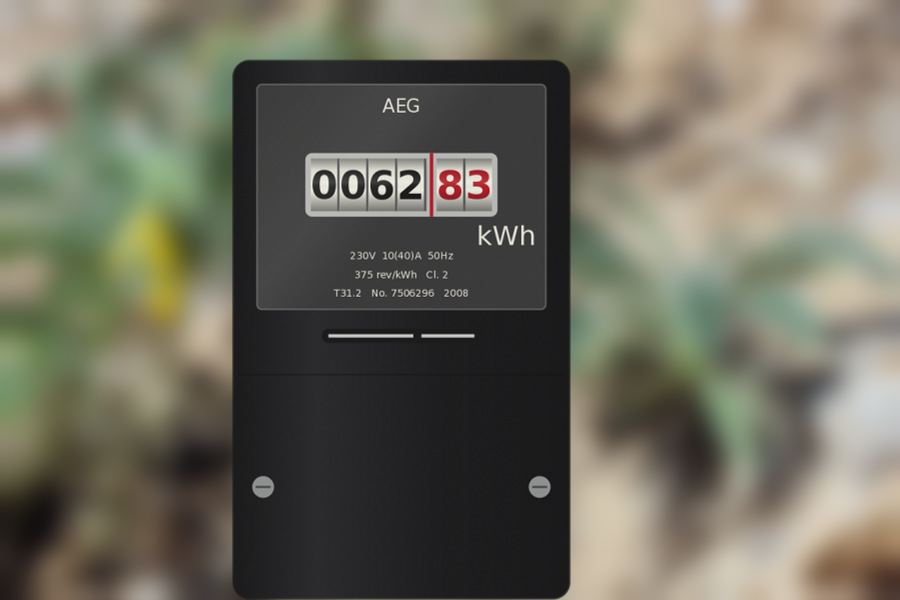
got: 62.83 kWh
